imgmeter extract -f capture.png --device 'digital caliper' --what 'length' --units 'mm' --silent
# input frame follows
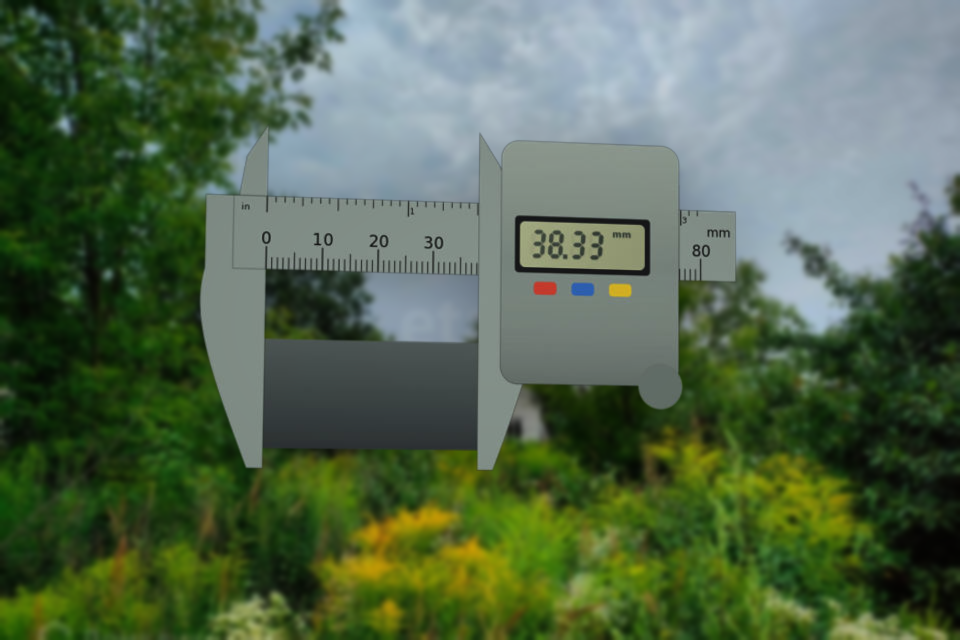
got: 38.33 mm
